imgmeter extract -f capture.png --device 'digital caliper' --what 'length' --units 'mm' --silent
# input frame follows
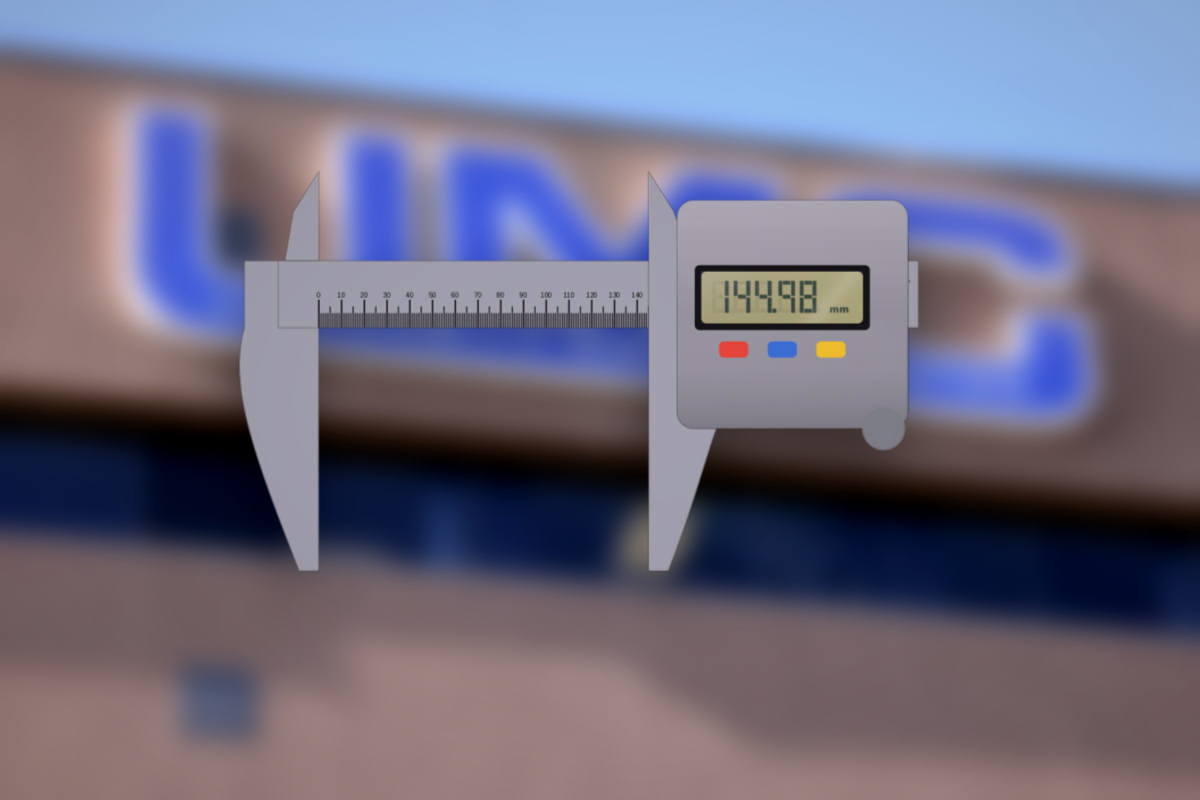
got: 144.98 mm
